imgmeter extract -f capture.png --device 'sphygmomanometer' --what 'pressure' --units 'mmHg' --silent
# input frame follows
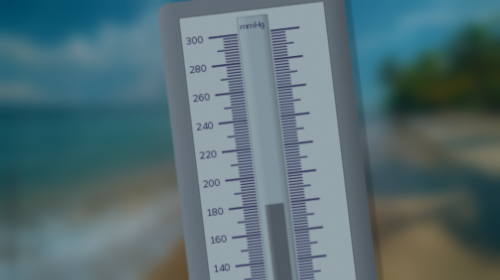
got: 180 mmHg
